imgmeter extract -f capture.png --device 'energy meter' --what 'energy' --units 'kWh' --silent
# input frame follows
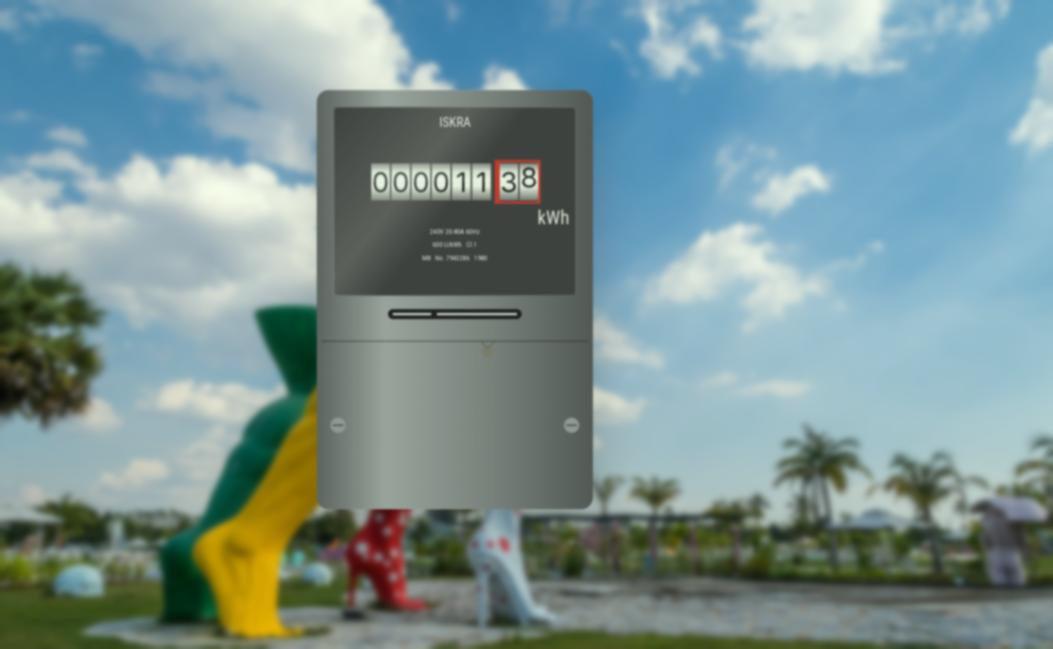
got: 11.38 kWh
